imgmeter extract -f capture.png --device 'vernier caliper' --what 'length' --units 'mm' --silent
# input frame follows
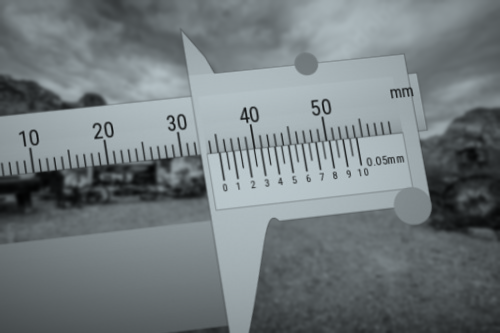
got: 35.2 mm
